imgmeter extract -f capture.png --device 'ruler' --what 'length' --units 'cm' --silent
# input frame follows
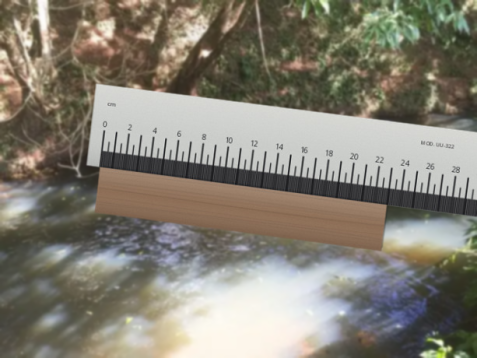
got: 23 cm
